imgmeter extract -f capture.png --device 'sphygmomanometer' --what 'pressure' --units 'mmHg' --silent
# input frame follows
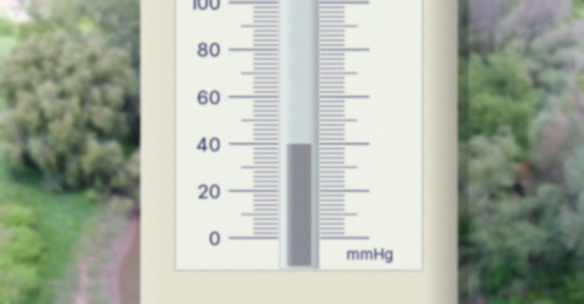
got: 40 mmHg
